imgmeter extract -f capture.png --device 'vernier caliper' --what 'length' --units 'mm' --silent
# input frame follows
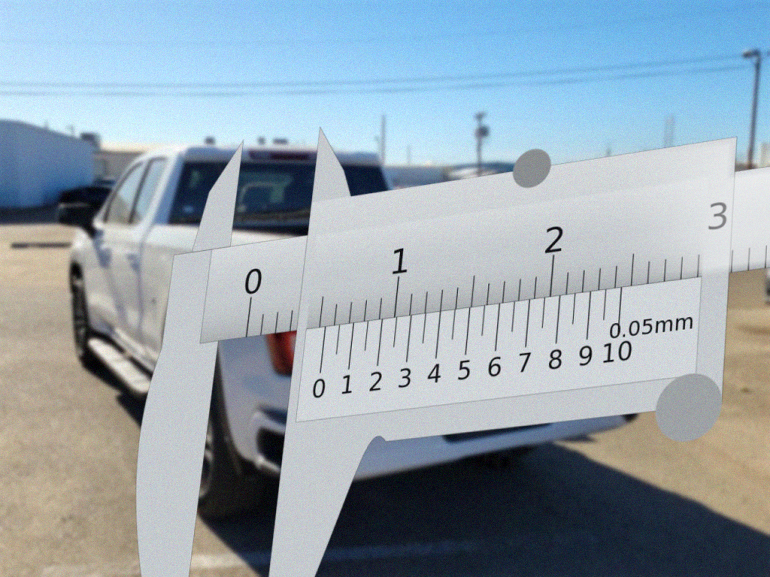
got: 5.4 mm
